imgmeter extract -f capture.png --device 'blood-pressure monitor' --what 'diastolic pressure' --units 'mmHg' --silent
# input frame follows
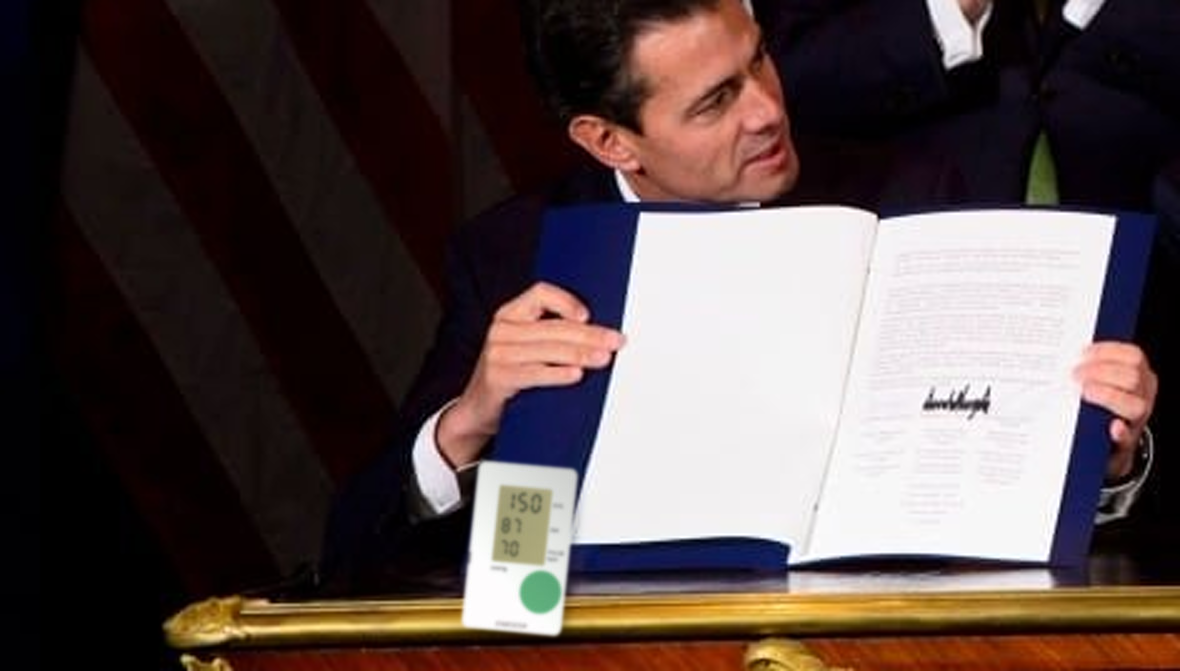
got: 87 mmHg
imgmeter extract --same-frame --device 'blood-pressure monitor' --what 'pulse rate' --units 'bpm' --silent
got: 70 bpm
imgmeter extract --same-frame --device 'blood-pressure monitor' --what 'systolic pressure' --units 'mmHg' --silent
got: 150 mmHg
